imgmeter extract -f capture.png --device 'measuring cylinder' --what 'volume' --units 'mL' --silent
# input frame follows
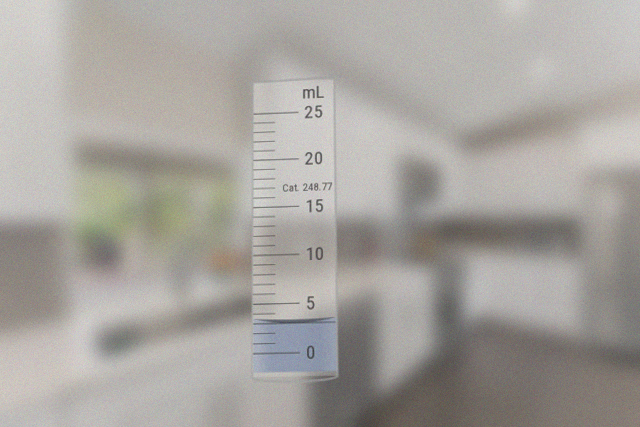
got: 3 mL
